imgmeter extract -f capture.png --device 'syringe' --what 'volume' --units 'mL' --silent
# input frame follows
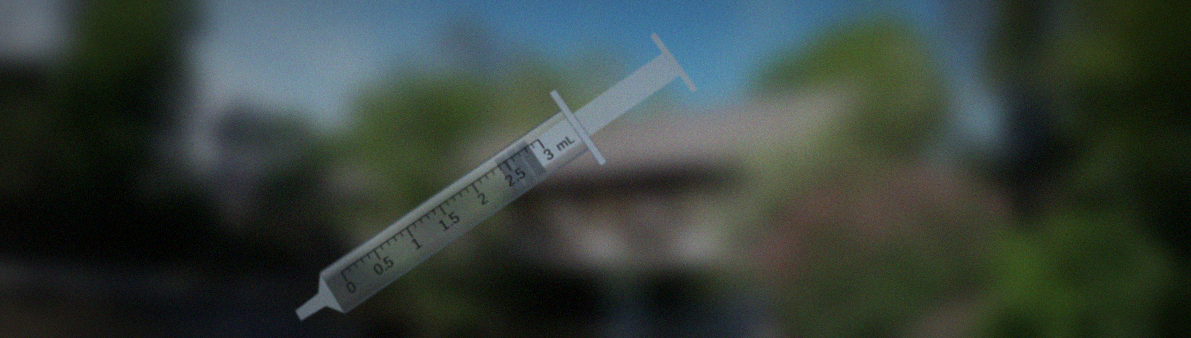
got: 2.4 mL
